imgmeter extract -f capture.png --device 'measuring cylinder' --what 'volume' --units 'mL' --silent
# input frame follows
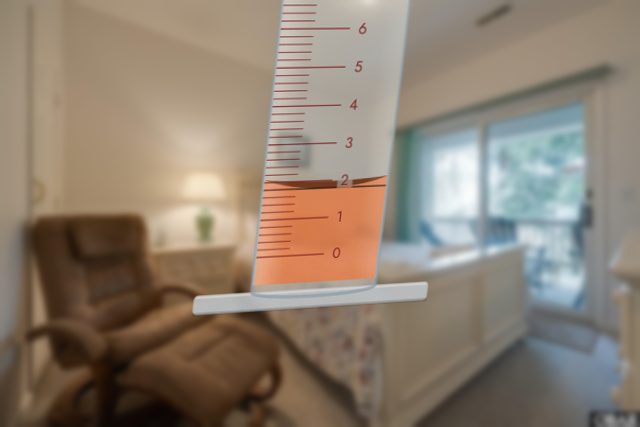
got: 1.8 mL
